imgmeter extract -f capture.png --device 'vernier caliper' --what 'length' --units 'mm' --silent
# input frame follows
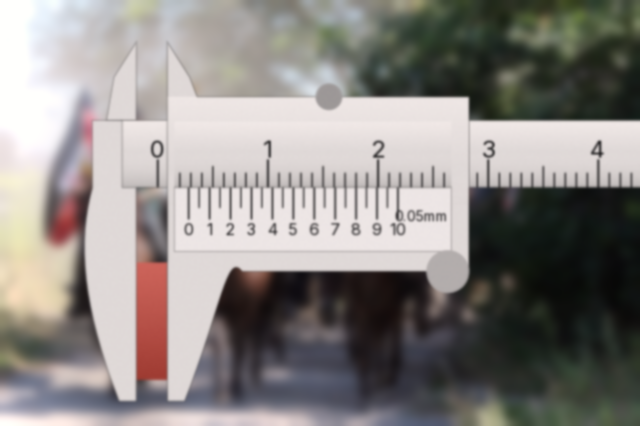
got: 2.8 mm
